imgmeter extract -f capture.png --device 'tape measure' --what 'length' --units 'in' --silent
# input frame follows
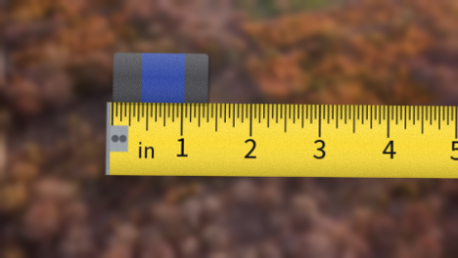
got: 1.375 in
